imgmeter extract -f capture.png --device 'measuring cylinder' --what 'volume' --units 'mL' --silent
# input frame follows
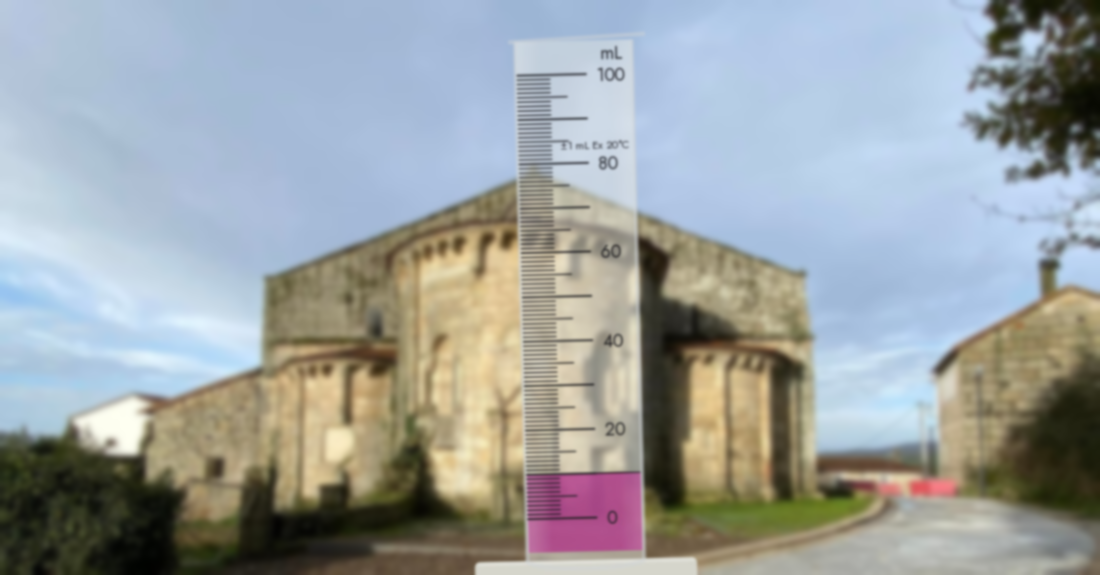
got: 10 mL
